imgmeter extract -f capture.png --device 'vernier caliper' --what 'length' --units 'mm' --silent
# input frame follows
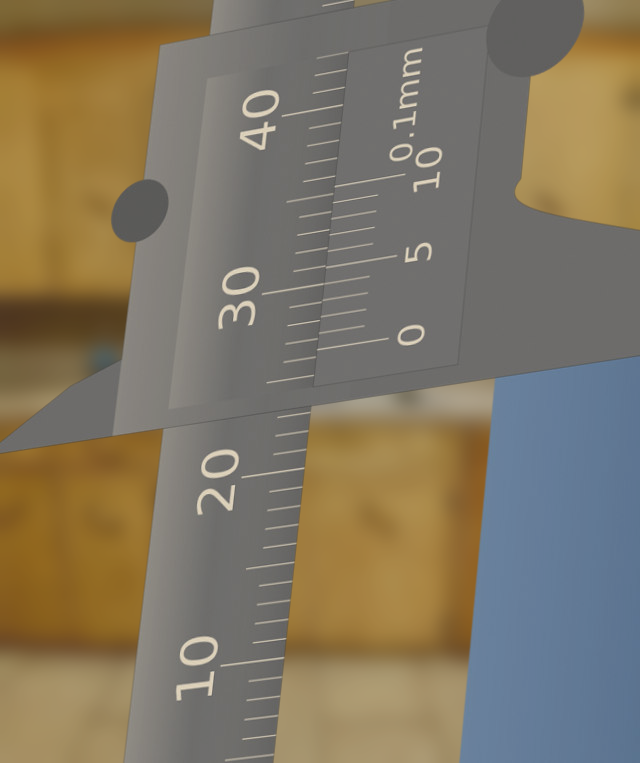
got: 26.4 mm
